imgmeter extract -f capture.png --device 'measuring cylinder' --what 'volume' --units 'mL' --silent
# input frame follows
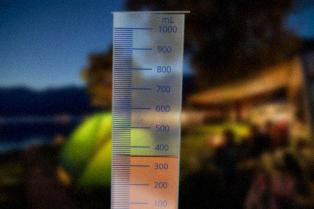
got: 350 mL
